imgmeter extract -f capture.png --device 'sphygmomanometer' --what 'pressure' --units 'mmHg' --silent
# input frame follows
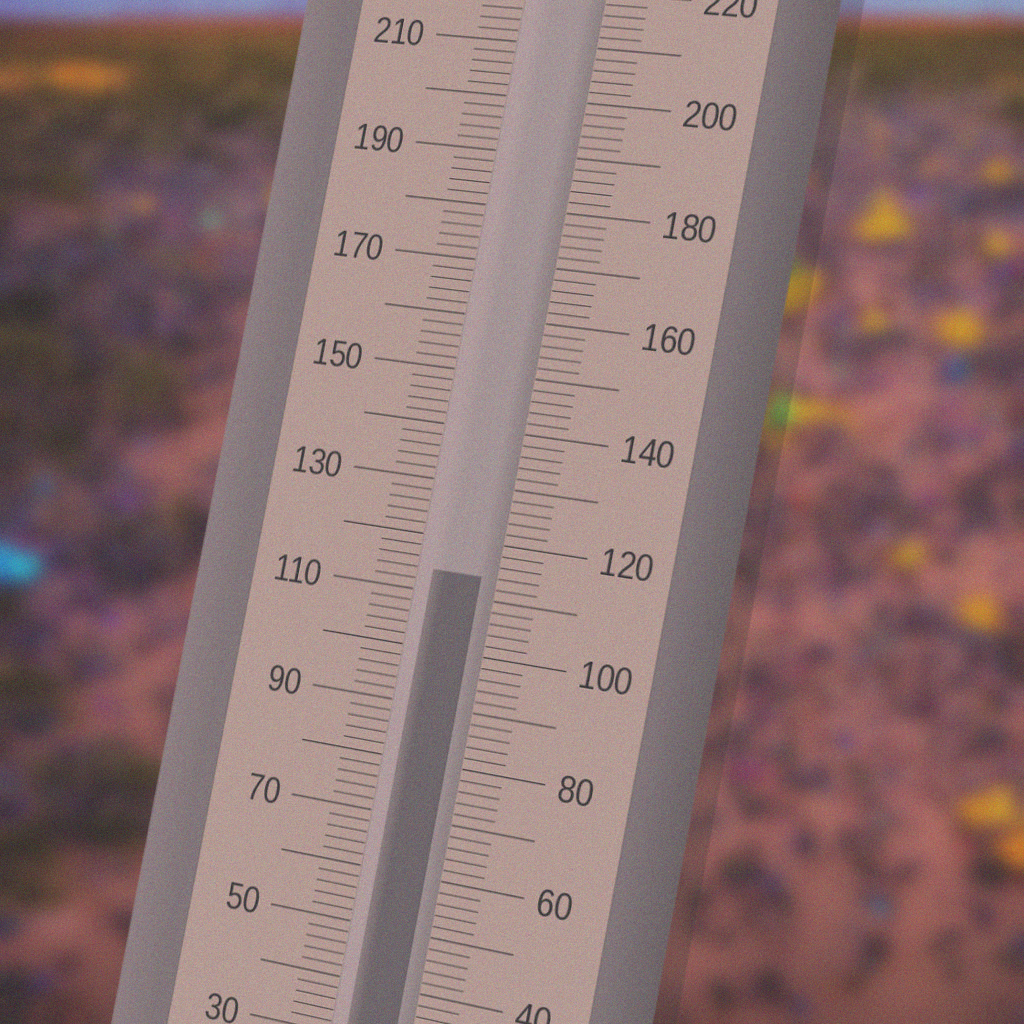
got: 114 mmHg
